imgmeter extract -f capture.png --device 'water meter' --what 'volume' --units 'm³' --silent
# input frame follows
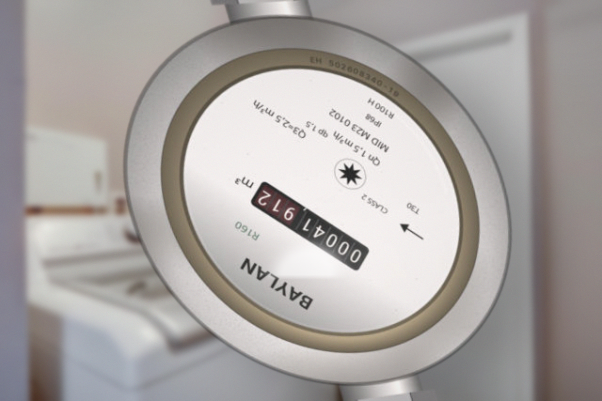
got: 41.912 m³
